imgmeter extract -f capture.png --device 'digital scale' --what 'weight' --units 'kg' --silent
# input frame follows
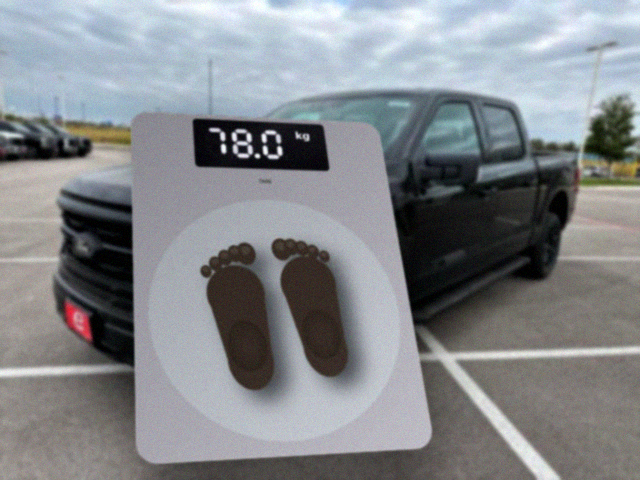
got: 78.0 kg
